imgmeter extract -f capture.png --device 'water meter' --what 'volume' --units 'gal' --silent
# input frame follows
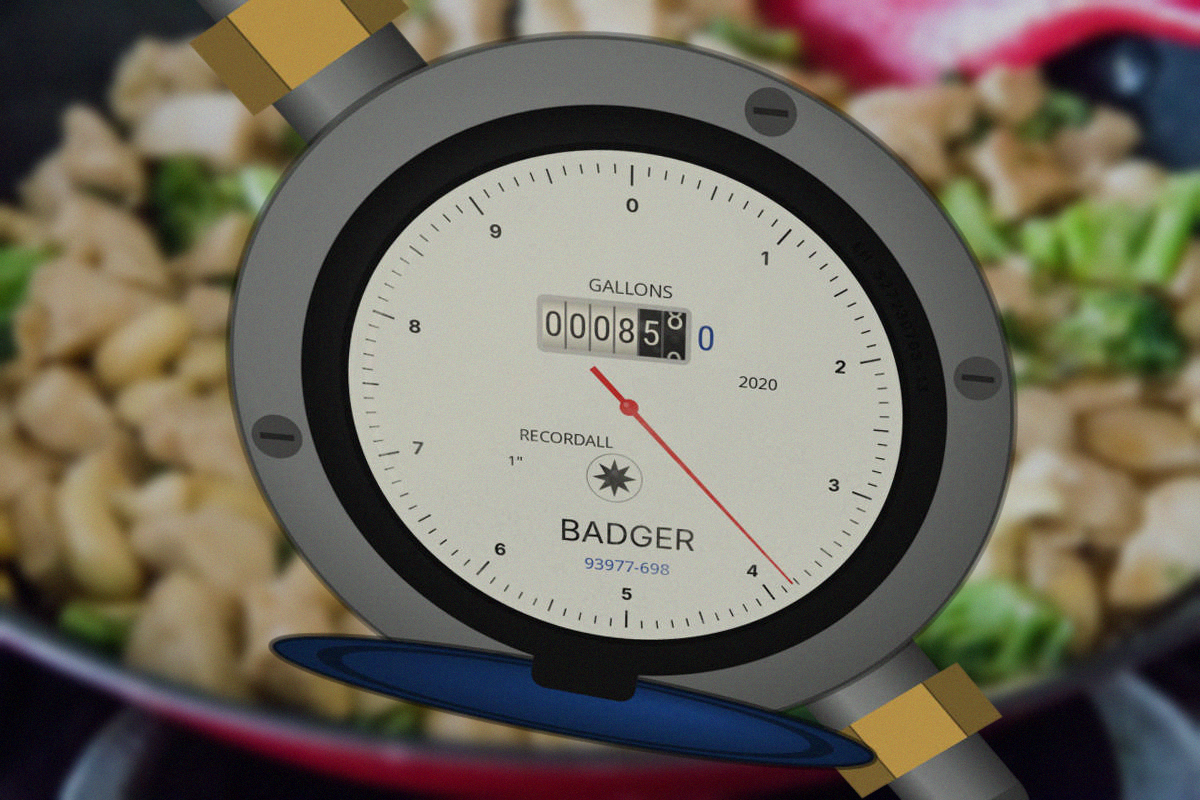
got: 8583.8 gal
